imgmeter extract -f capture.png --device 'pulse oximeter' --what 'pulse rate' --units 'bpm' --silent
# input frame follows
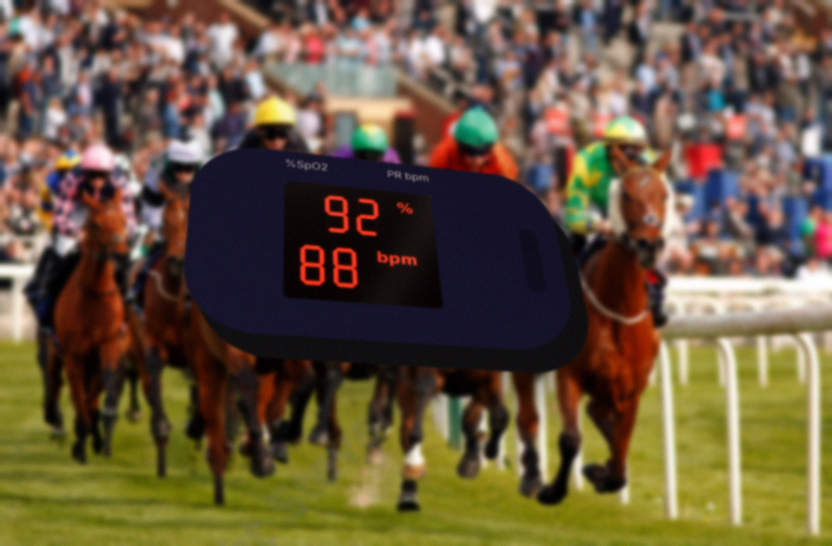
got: 88 bpm
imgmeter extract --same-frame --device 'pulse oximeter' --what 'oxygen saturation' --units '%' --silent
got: 92 %
